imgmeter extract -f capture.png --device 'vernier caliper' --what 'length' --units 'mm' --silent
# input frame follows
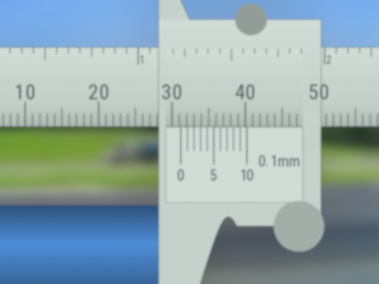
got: 31.2 mm
